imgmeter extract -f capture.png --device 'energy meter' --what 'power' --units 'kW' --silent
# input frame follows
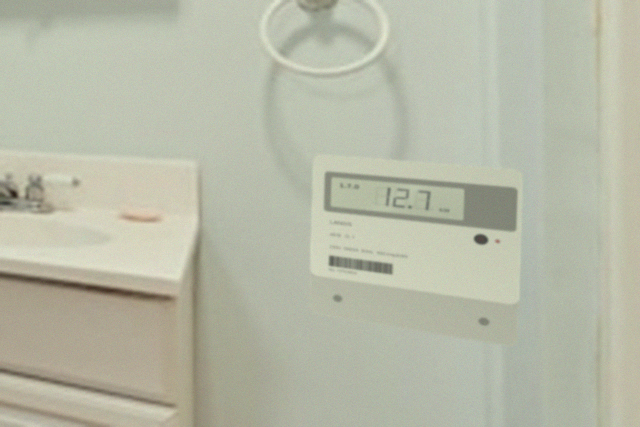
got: 12.7 kW
